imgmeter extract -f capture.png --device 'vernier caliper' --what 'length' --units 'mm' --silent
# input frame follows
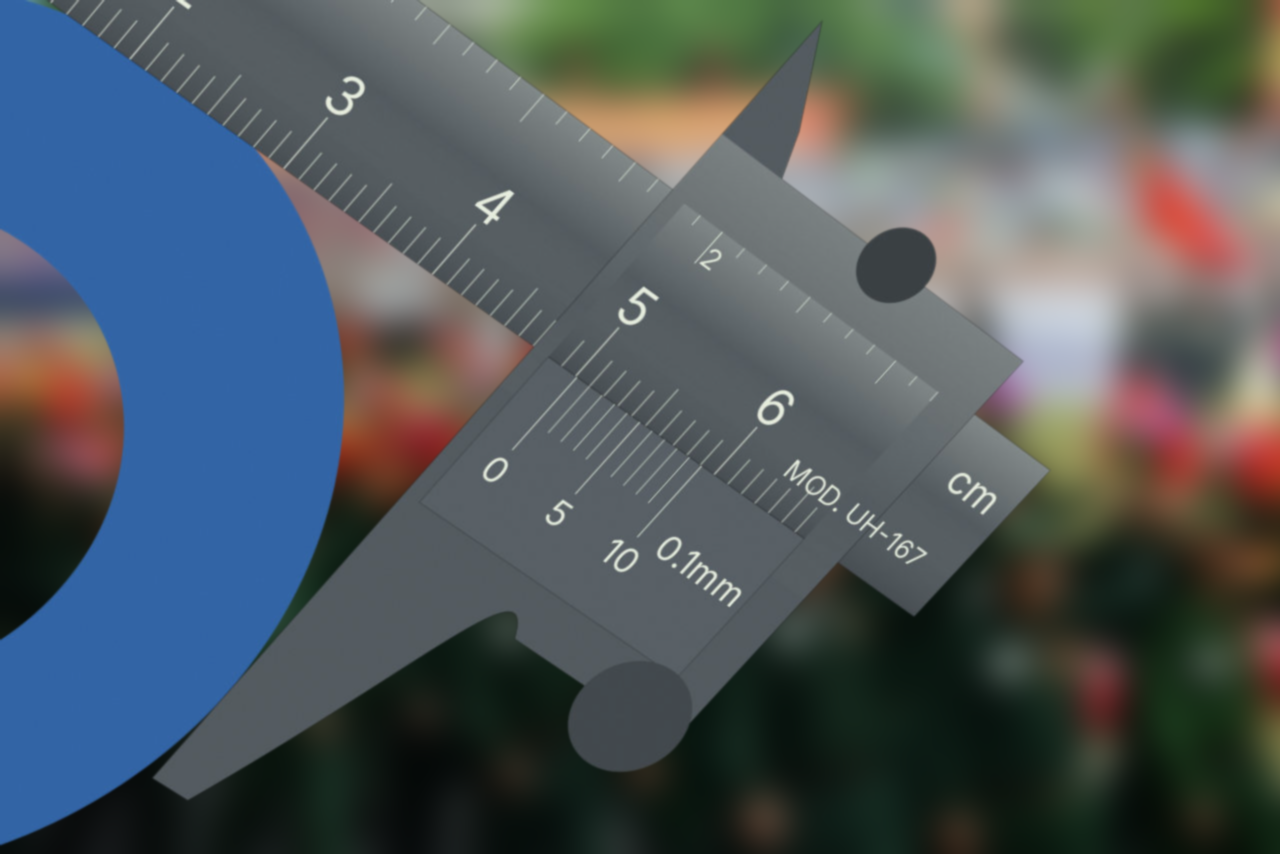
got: 50.1 mm
